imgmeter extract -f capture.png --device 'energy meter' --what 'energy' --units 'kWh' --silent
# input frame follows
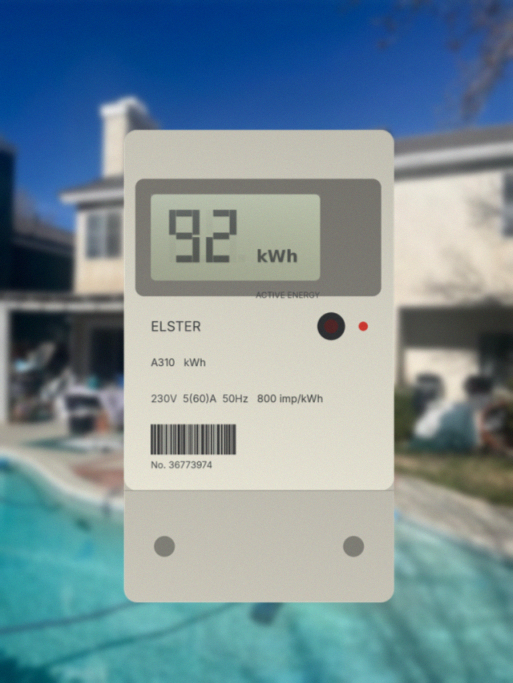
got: 92 kWh
